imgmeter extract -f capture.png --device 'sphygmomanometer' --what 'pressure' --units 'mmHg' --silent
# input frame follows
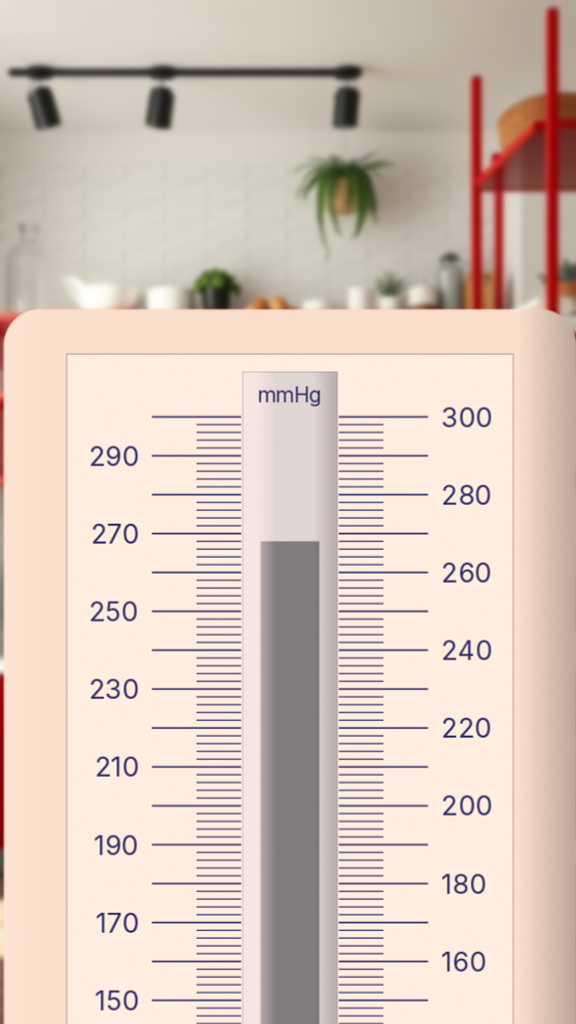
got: 268 mmHg
